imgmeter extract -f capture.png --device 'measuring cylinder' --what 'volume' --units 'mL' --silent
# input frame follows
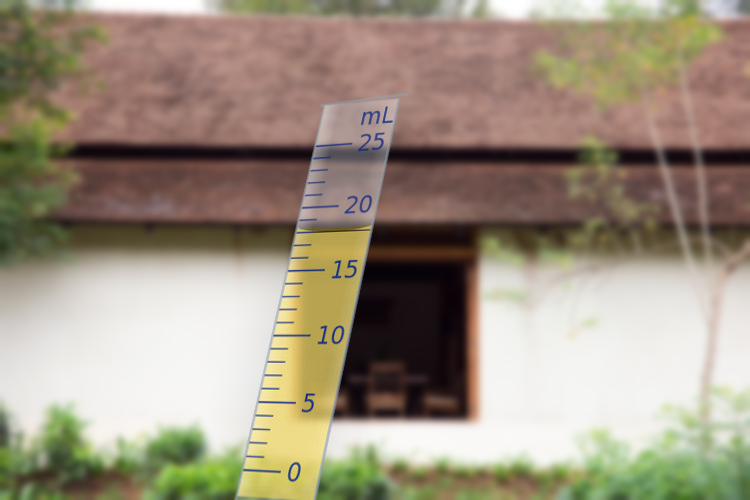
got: 18 mL
